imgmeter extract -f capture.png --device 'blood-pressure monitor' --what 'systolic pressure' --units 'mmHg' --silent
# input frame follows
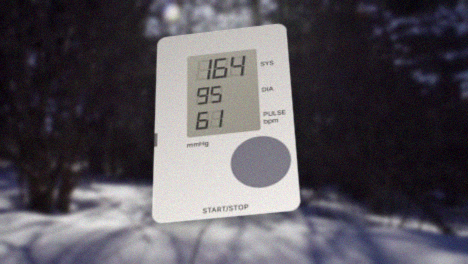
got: 164 mmHg
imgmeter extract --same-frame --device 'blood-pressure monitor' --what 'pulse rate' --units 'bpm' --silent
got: 61 bpm
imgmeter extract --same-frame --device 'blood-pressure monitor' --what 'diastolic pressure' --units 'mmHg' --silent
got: 95 mmHg
